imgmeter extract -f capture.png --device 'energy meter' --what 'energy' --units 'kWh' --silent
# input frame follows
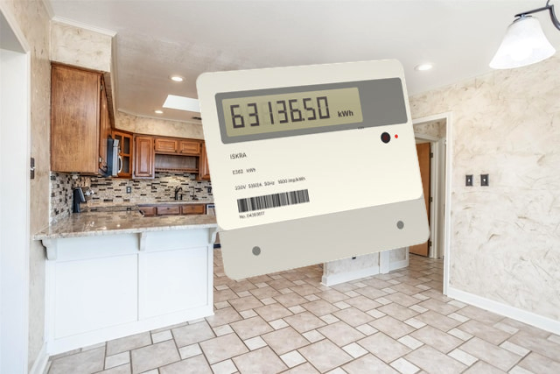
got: 63136.50 kWh
